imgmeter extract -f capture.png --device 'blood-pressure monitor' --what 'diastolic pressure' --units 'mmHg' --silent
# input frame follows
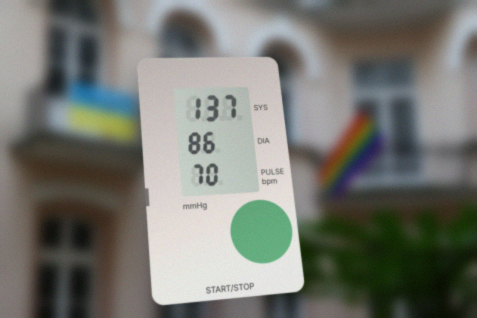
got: 86 mmHg
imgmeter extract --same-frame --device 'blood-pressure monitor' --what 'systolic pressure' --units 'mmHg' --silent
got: 137 mmHg
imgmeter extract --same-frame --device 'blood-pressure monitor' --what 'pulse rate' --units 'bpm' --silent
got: 70 bpm
